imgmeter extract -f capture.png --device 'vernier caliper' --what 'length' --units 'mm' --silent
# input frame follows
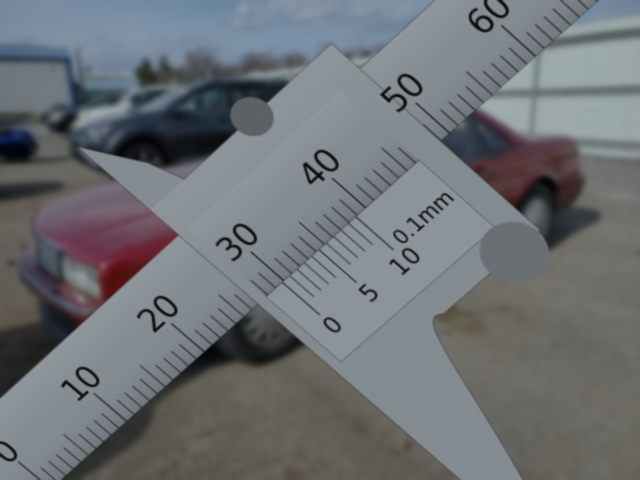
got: 29.8 mm
